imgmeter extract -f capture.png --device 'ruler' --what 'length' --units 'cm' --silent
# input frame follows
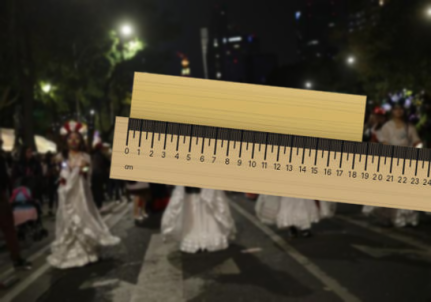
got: 18.5 cm
